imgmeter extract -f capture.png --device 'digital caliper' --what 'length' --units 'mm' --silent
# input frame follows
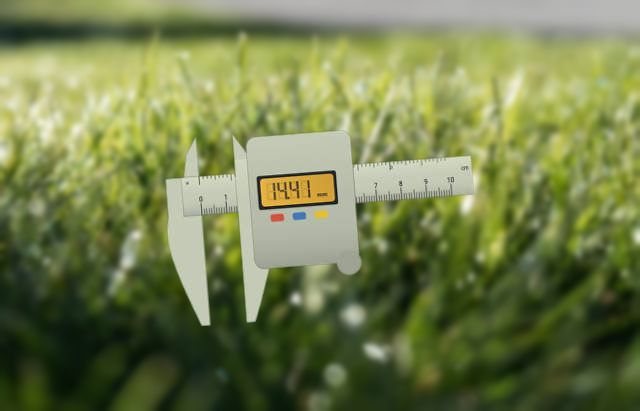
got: 14.41 mm
